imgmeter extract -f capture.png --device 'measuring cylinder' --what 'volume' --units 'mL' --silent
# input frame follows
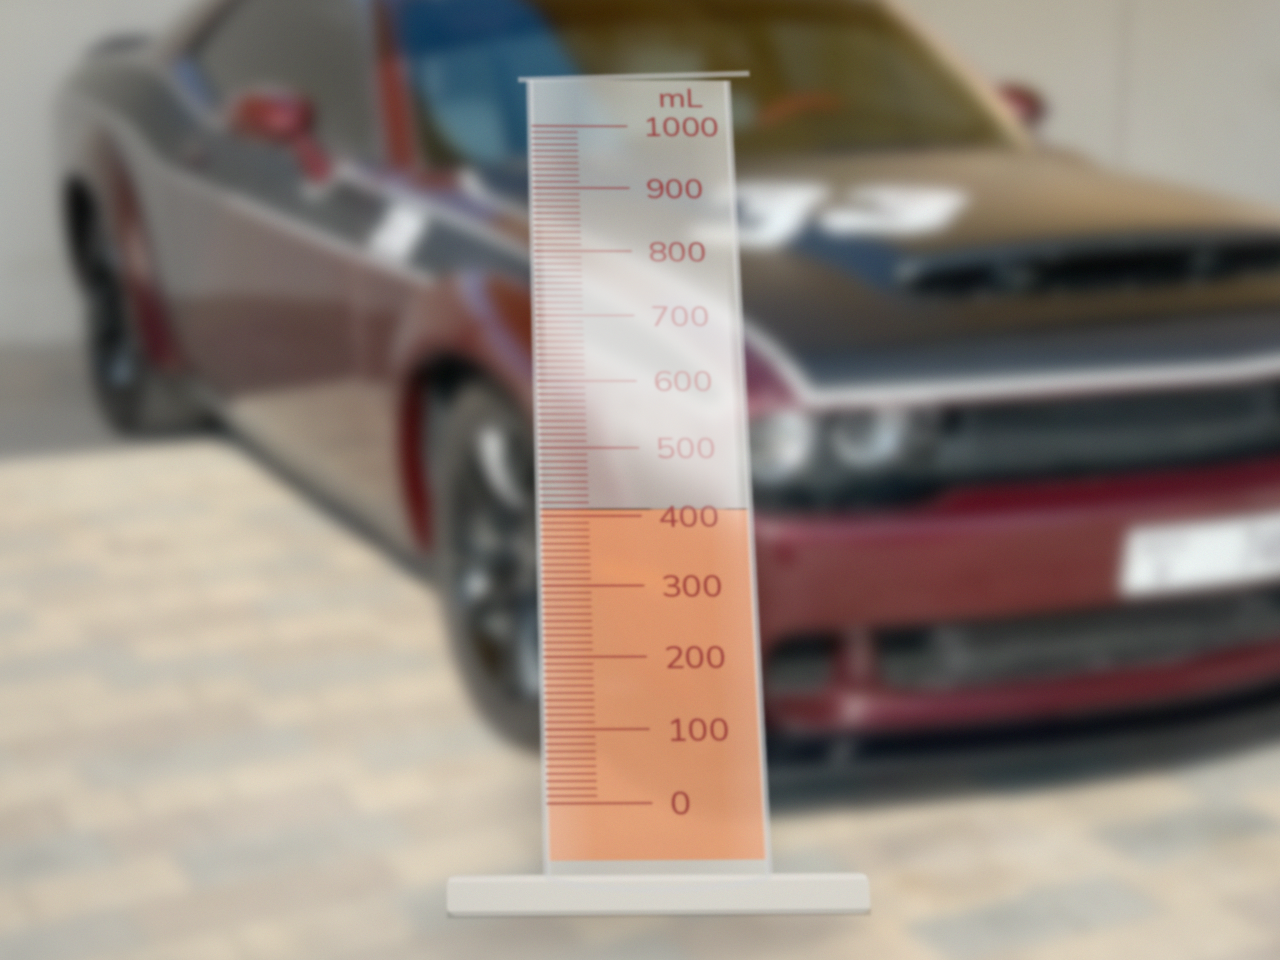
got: 410 mL
